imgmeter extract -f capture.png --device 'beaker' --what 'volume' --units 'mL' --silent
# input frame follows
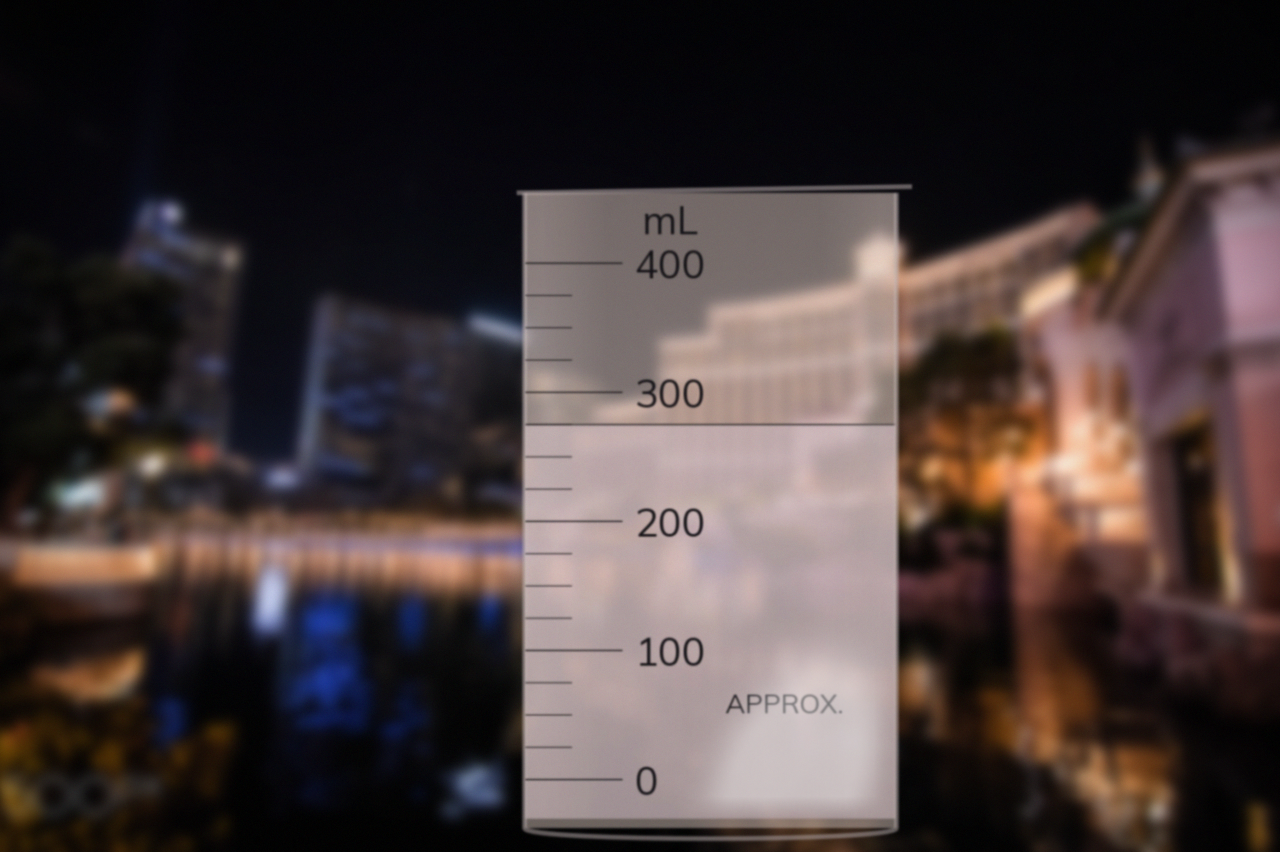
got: 275 mL
